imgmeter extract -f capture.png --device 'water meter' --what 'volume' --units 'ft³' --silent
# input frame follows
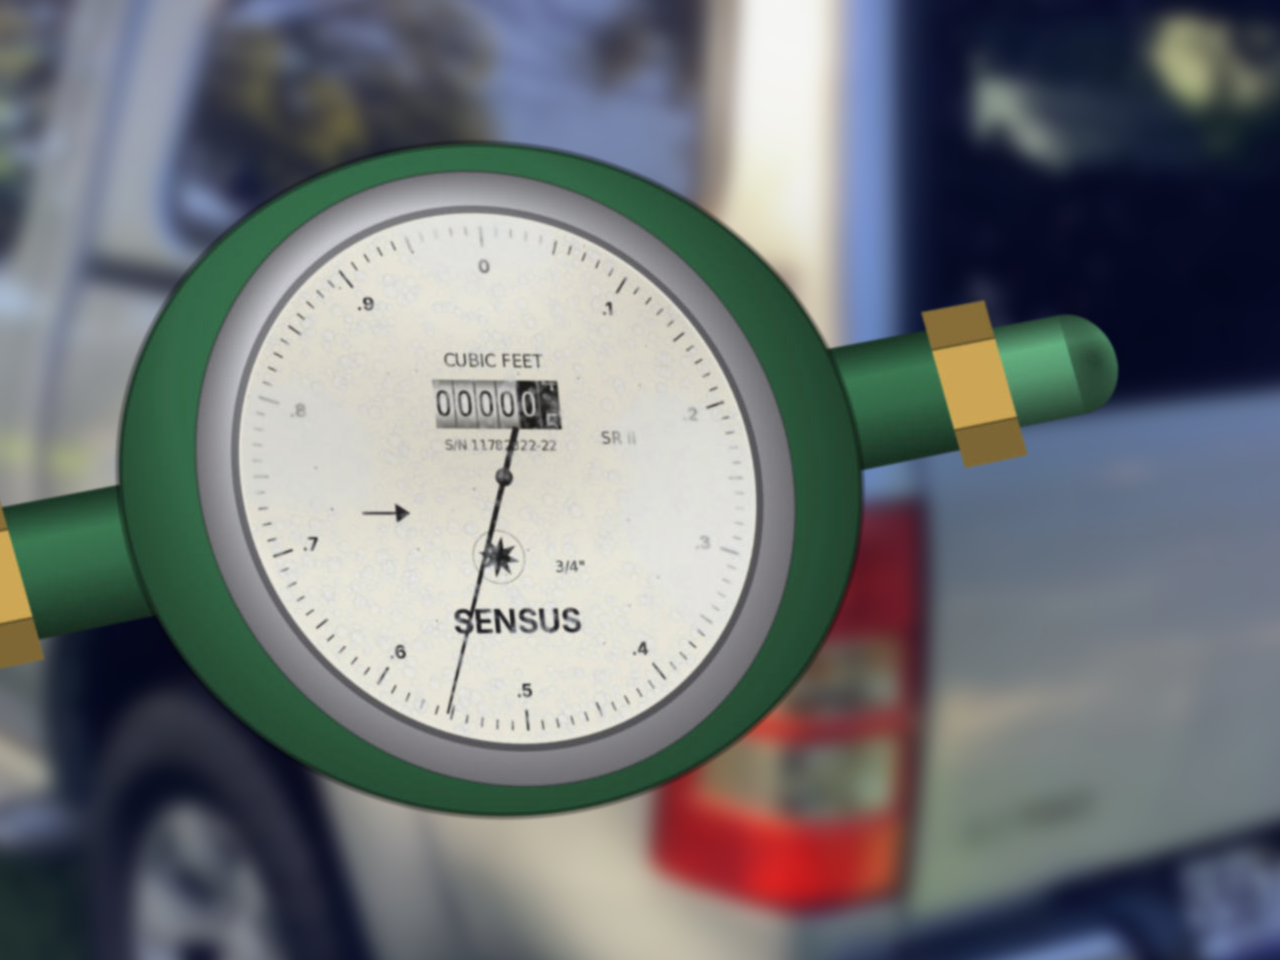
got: 4.55 ft³
